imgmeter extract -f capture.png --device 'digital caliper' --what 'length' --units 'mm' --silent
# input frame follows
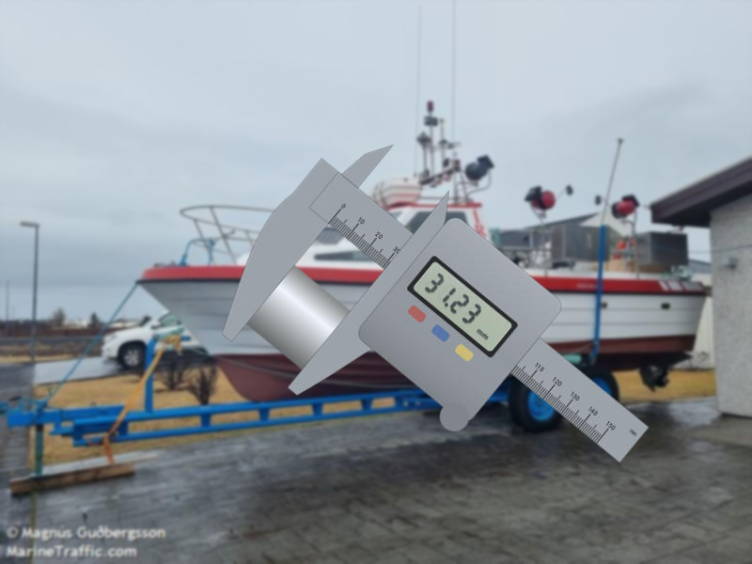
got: 31.23 mm
